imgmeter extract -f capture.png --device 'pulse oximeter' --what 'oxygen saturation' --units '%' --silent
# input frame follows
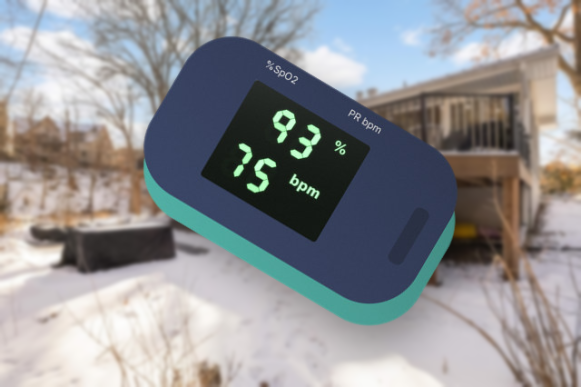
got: 93 %
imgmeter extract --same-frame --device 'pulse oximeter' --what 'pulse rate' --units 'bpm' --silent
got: 75 bpm
